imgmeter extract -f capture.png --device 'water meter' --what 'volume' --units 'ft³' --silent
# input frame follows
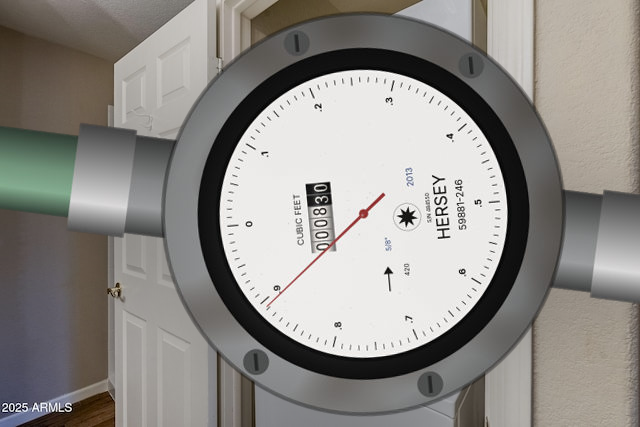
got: 829.89 ft³
